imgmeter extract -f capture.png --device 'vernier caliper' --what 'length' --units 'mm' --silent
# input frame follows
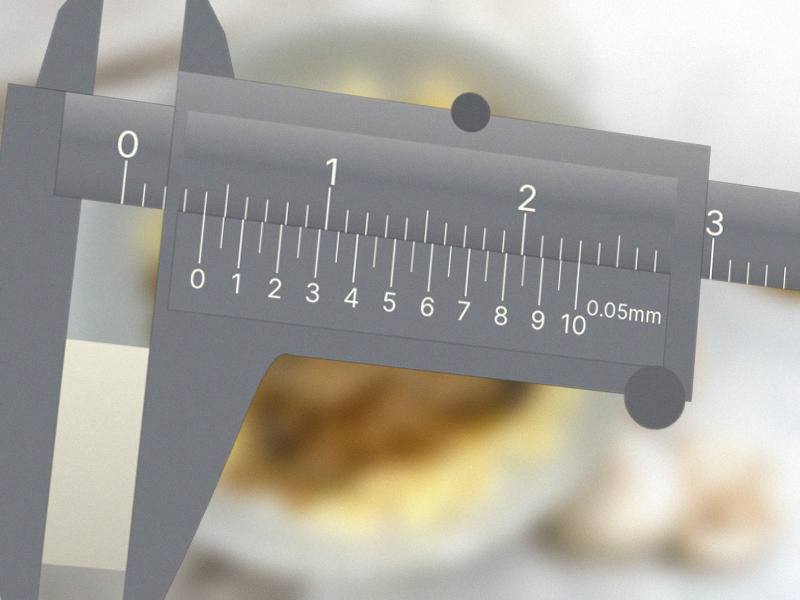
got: 4.0 mm
